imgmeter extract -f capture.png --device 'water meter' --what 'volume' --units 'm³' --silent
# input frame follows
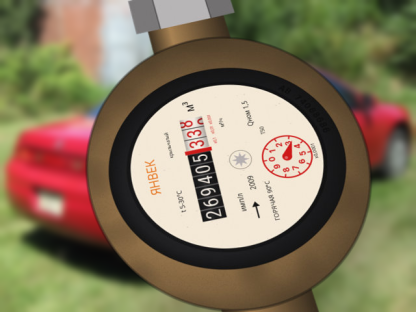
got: 269405.3383 m³
